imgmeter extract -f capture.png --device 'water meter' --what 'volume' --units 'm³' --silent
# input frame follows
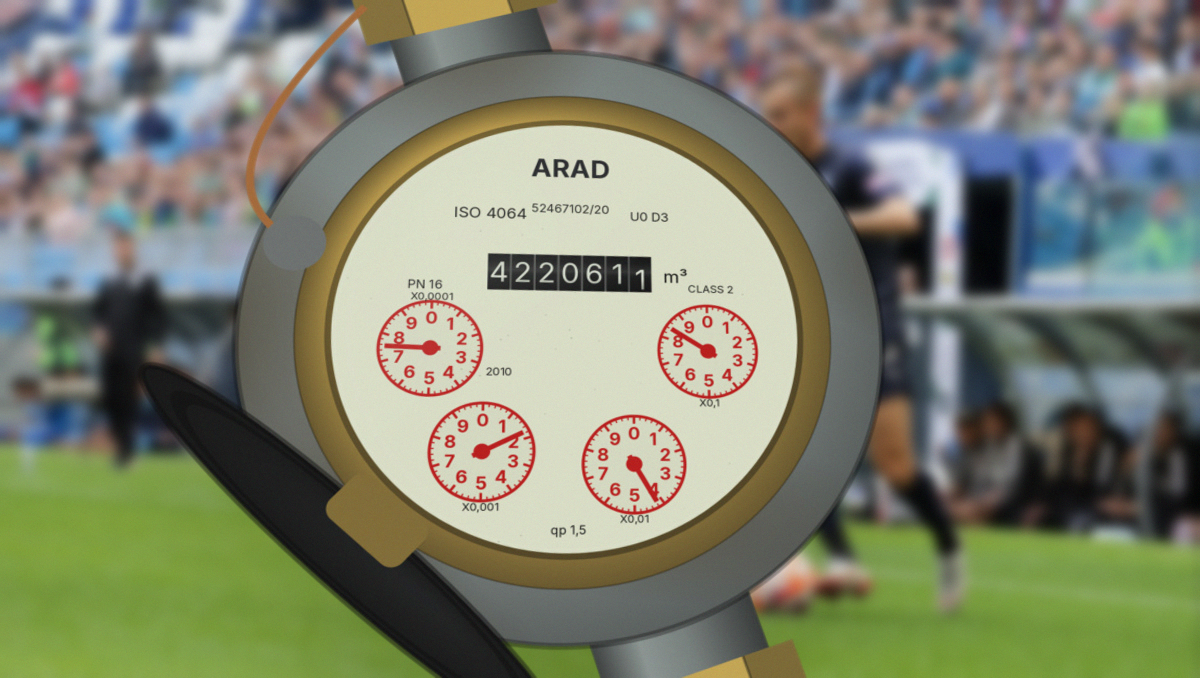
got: 4220610.8417 m³
